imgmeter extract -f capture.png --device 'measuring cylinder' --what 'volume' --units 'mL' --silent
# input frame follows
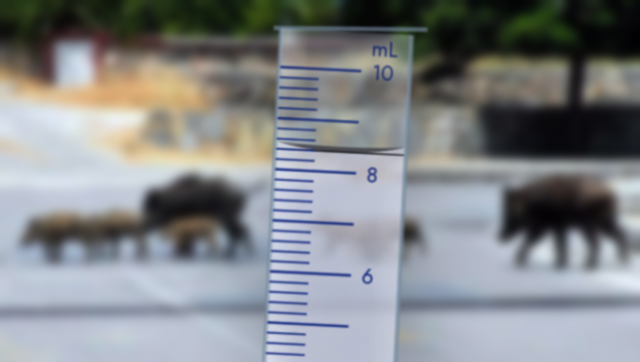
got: 8.4 mL
